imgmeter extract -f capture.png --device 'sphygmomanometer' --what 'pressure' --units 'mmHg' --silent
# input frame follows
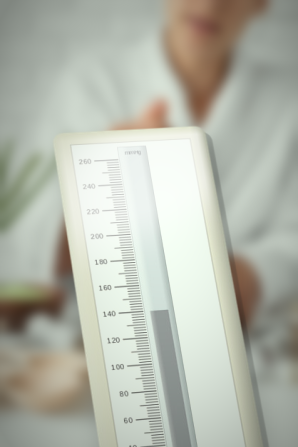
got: 140 mmHg
